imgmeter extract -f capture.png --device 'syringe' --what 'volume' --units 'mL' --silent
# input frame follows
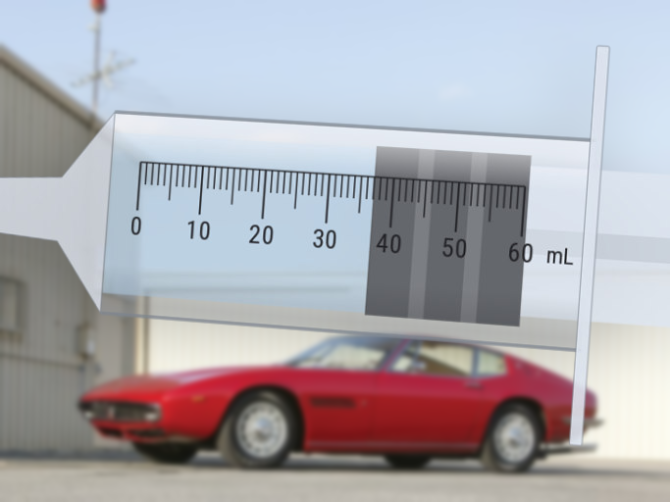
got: 37 mL
